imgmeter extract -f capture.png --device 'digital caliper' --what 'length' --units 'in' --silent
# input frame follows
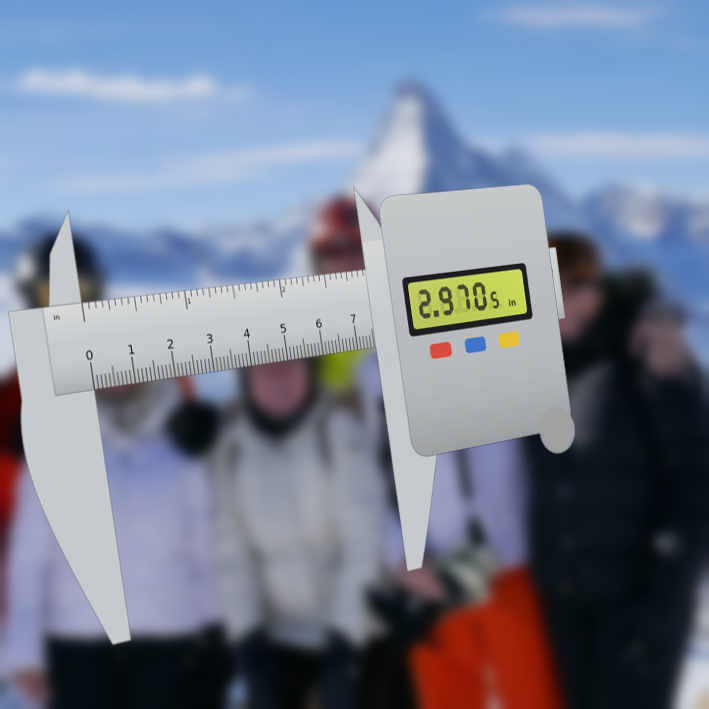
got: 2.9705 in
